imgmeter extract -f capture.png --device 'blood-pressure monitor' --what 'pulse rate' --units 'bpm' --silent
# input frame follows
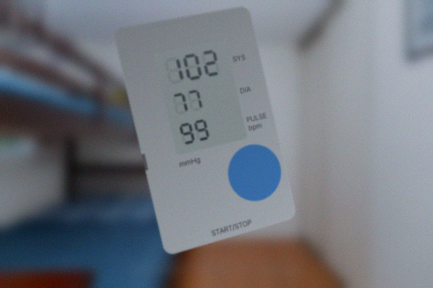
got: 99 bpm
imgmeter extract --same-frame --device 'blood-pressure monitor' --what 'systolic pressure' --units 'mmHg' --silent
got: 102 mmHg
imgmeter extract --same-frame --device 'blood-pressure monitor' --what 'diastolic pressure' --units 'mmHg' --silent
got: 77 mmHg
